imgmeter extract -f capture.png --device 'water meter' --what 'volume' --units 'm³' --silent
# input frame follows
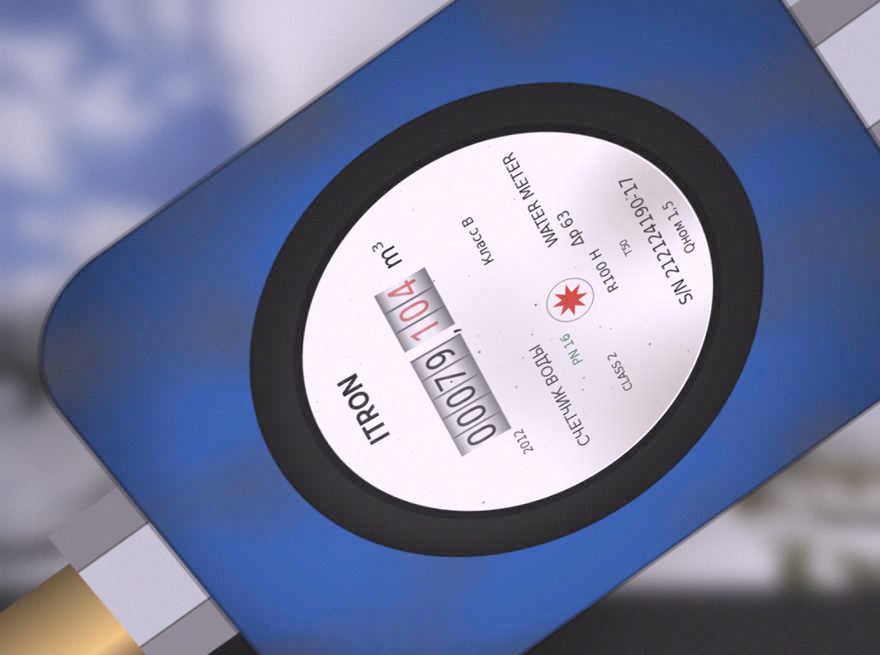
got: 79.104 m³
